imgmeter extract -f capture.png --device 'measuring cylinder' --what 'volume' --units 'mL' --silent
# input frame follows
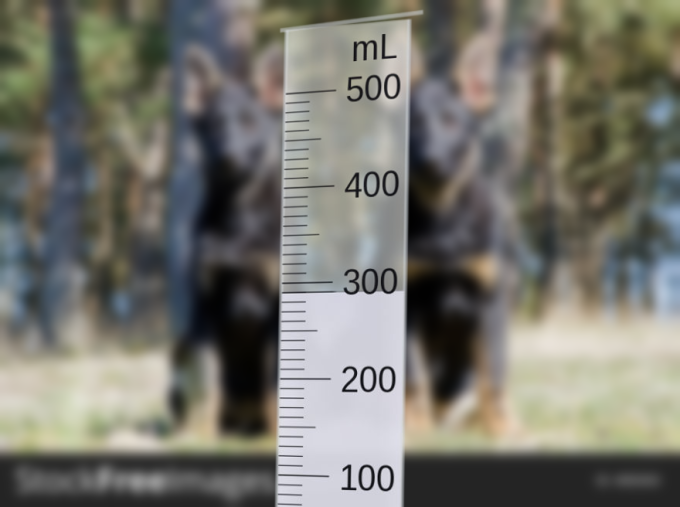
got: 290 mL
